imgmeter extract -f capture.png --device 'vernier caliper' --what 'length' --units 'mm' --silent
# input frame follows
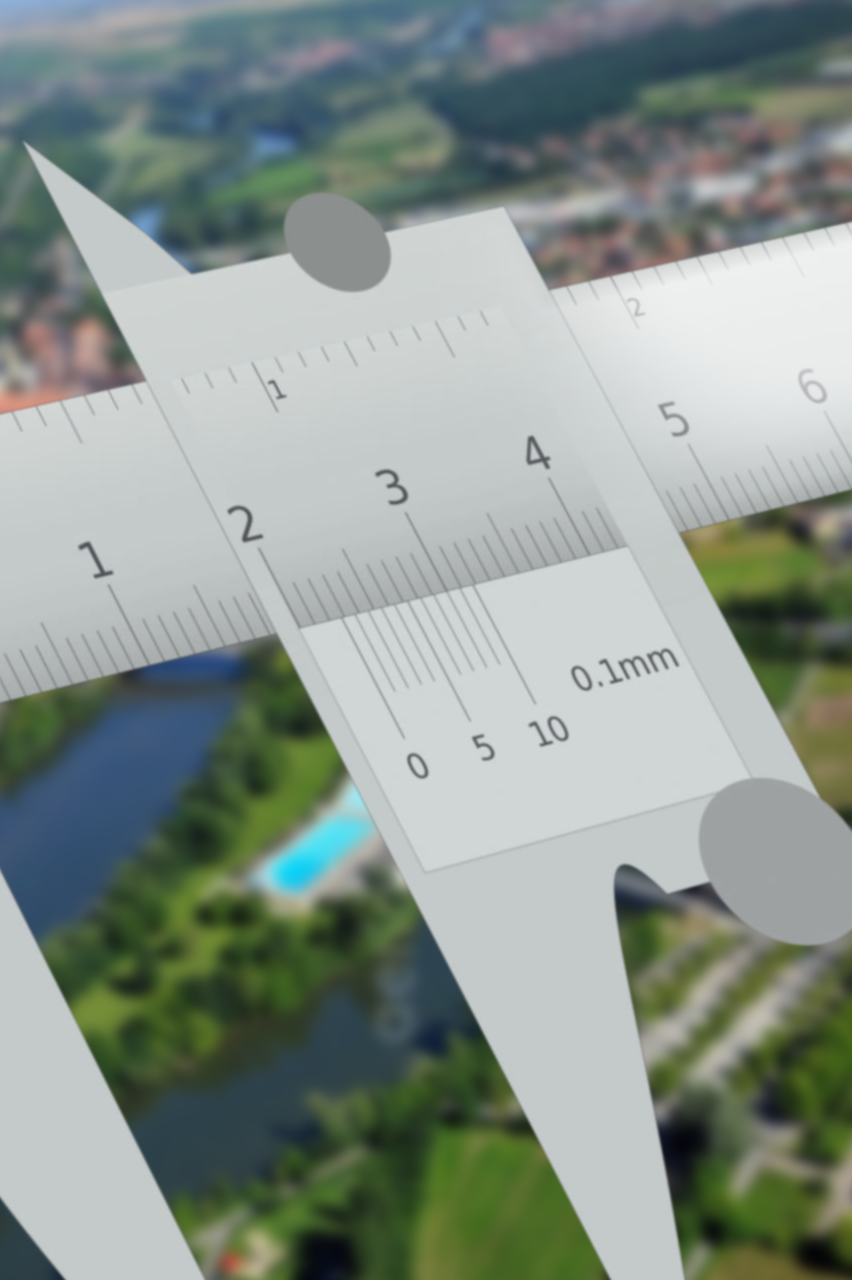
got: 22.8 mm
